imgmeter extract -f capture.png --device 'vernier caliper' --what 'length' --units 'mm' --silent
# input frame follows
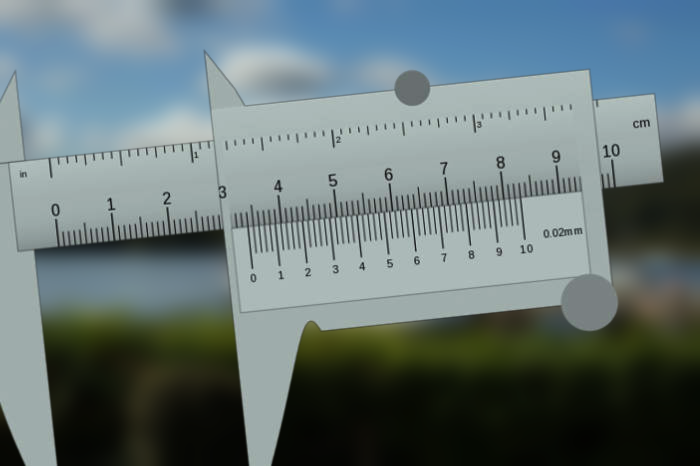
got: 34.0 mm
